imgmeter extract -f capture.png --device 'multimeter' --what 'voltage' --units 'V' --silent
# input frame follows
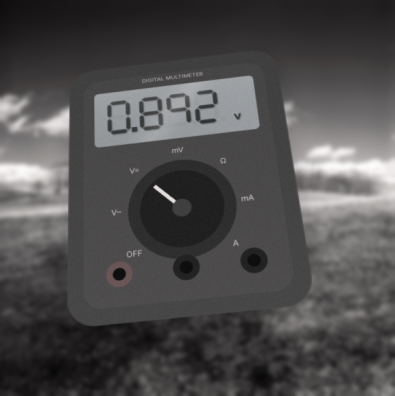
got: 0.892 V
